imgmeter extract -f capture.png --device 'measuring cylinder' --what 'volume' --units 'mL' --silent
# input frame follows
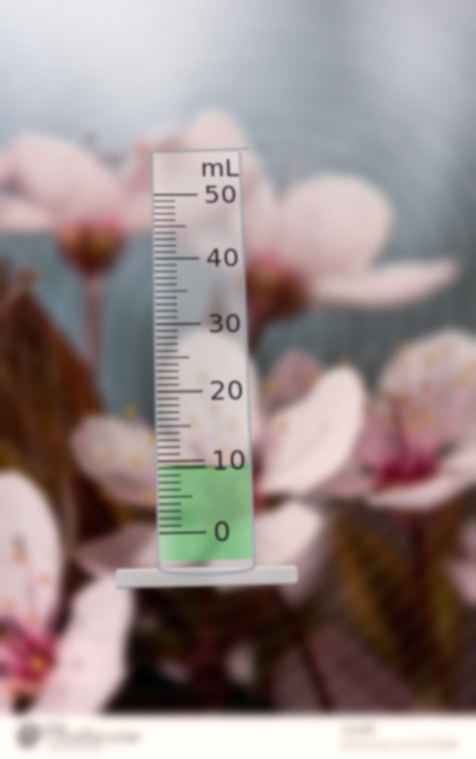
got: 9 mL
